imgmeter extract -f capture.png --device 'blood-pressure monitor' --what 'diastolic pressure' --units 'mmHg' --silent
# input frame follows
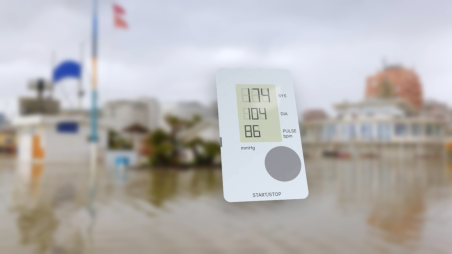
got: 104 mmHg
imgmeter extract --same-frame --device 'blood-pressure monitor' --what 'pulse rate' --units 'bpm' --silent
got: 86 bpm
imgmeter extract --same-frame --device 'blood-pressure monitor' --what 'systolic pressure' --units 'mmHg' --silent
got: 174 mmHg
